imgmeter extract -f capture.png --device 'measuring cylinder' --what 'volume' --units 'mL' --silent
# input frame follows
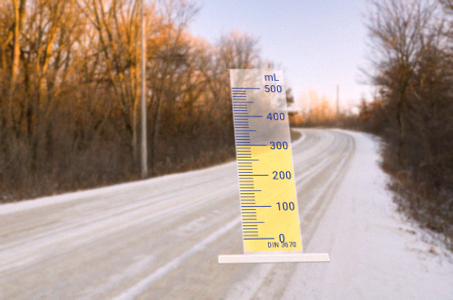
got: 300 mL
